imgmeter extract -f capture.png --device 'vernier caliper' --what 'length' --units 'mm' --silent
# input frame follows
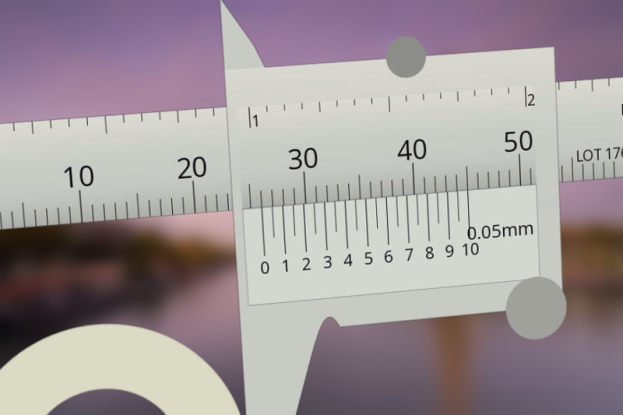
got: 26.0 mm
